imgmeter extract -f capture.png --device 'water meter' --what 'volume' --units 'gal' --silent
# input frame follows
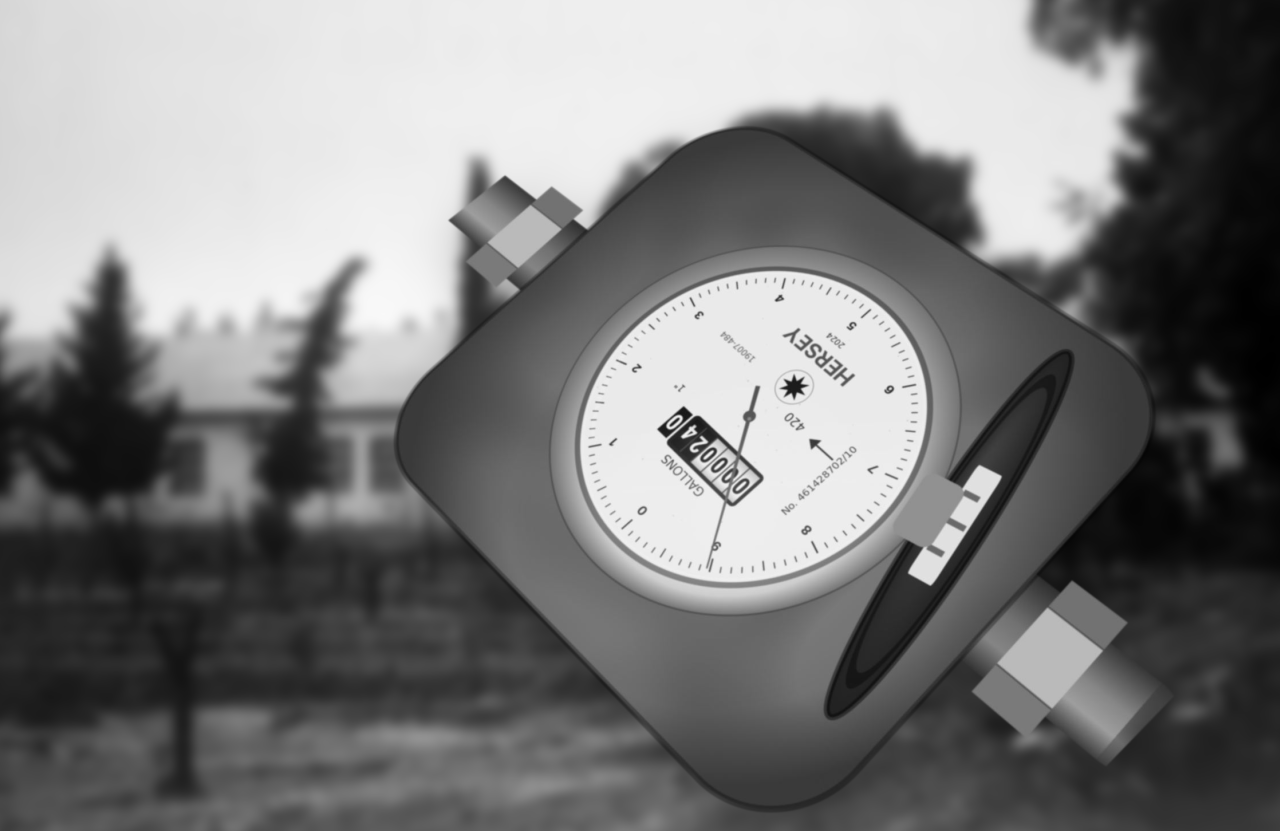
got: 239.0 gal
